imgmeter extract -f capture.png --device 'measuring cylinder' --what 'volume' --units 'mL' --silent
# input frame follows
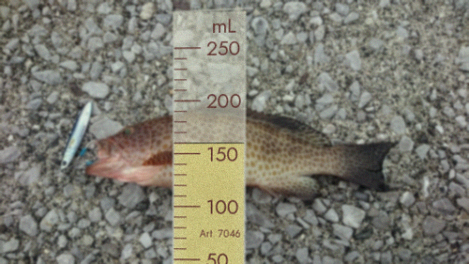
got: 160 mL
